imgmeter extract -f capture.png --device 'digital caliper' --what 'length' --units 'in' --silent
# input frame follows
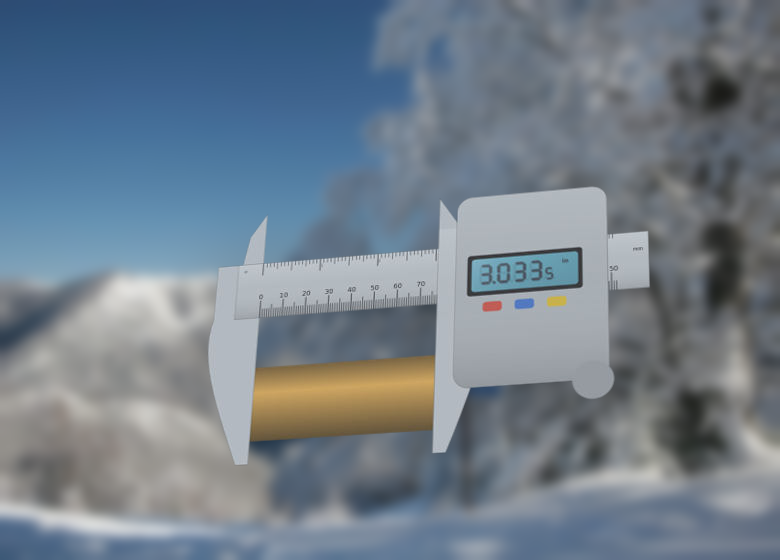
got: 3.0335 in
